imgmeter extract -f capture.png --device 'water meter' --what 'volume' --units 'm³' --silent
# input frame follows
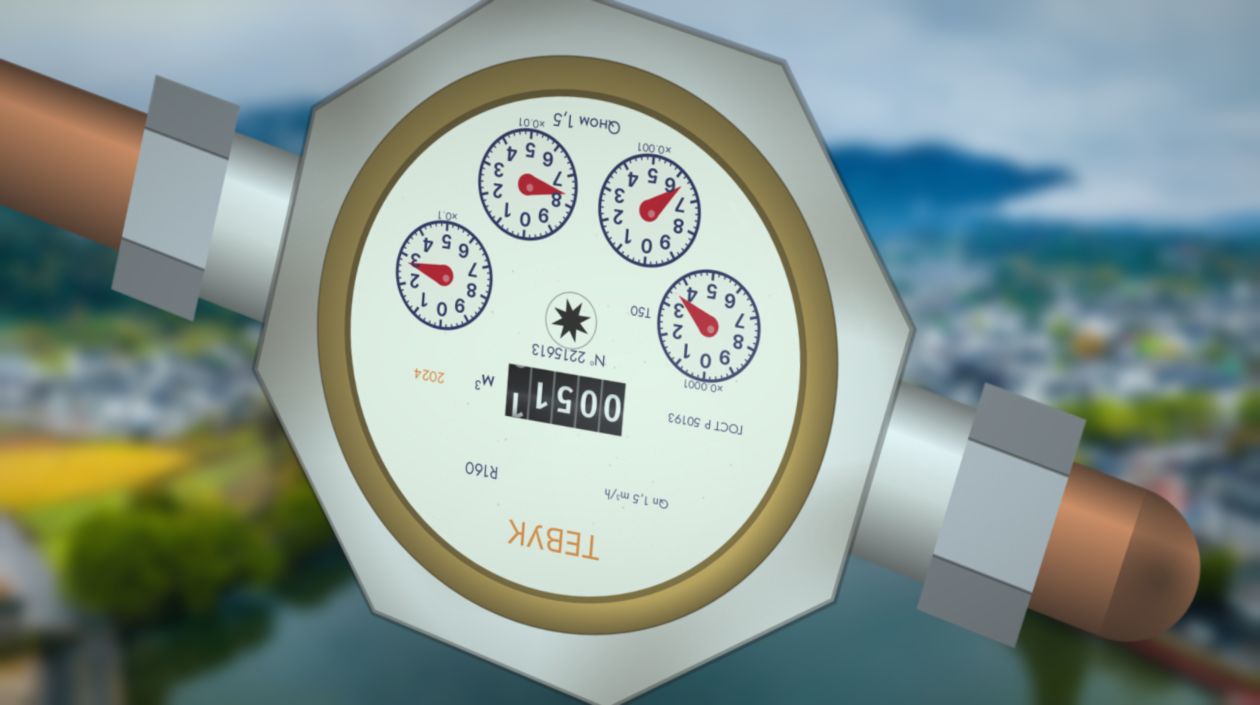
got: 511.2763 m³
